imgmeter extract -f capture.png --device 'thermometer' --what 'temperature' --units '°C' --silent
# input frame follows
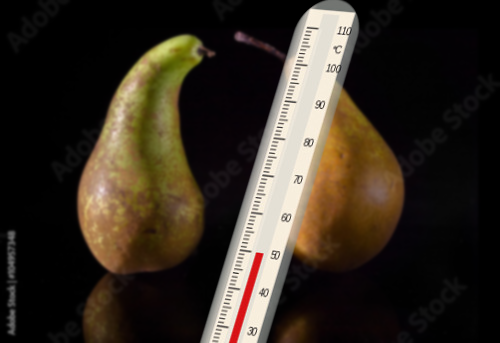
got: 50 °C
